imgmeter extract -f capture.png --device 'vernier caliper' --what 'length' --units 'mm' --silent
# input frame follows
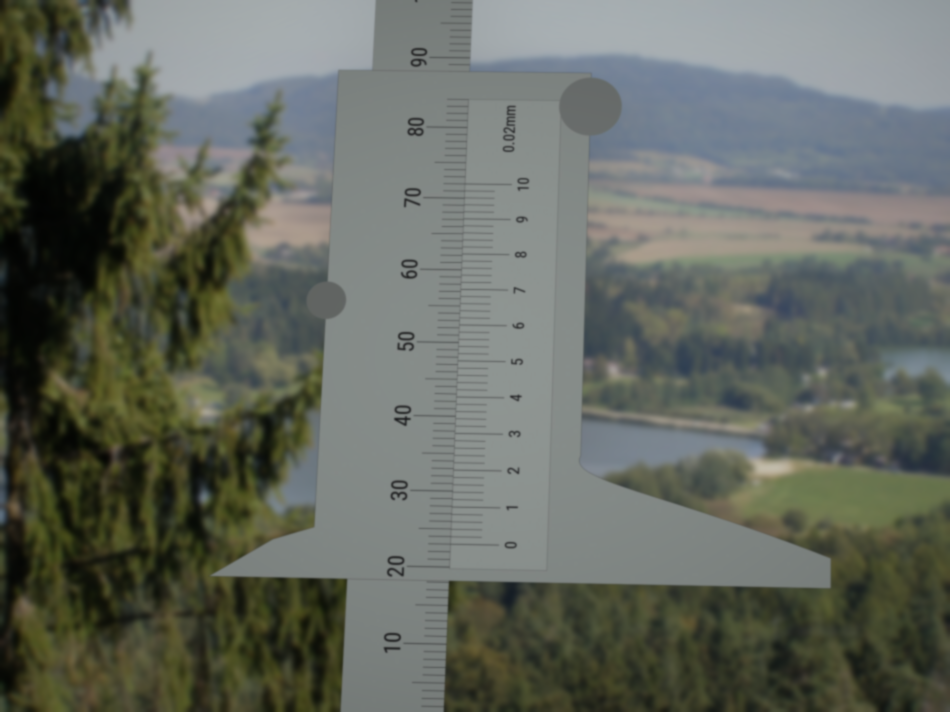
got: 23.0 mm
